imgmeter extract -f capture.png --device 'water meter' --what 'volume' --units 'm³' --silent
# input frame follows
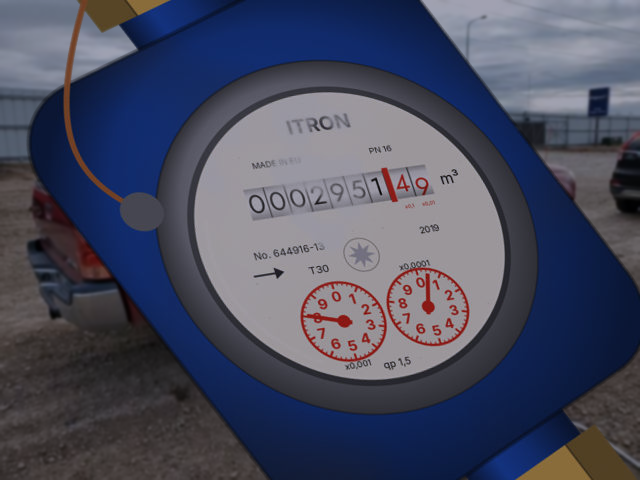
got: 2951.4880 m³
